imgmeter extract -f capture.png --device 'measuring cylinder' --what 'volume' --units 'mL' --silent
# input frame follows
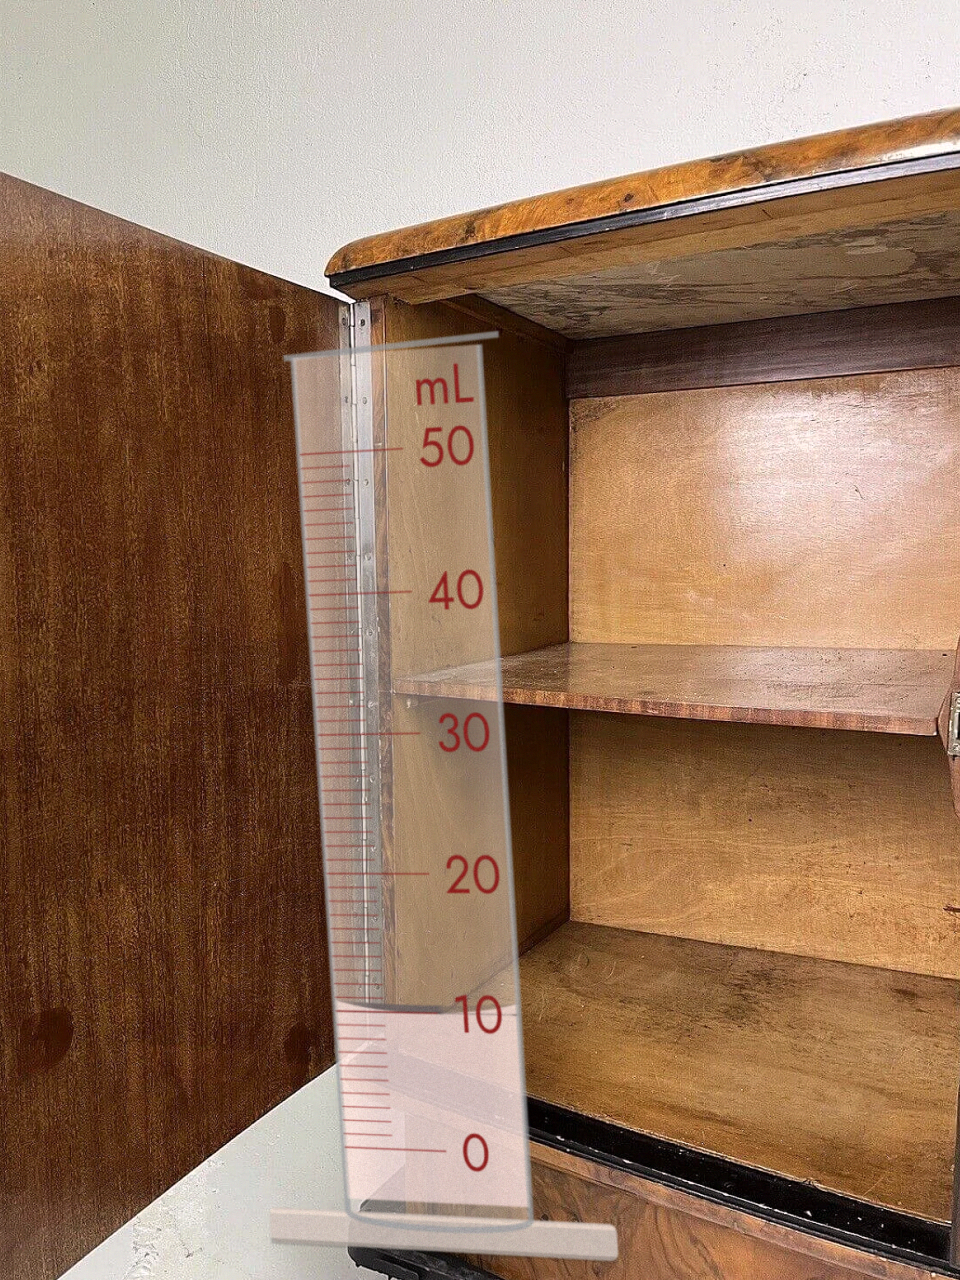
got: 10 mL
